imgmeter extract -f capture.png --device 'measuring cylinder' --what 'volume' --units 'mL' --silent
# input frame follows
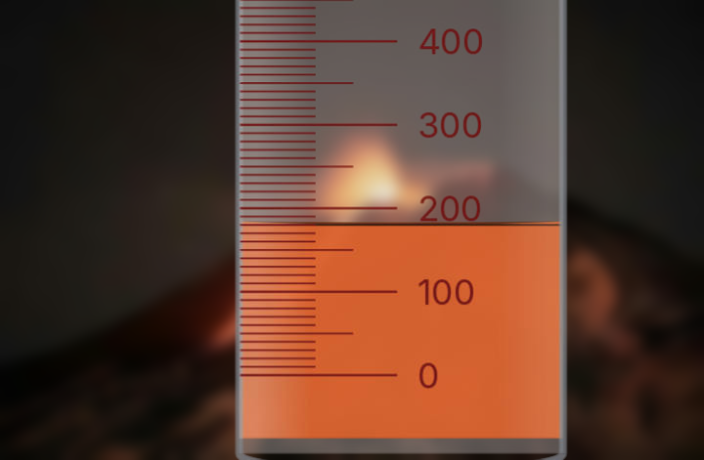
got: 180 mL
